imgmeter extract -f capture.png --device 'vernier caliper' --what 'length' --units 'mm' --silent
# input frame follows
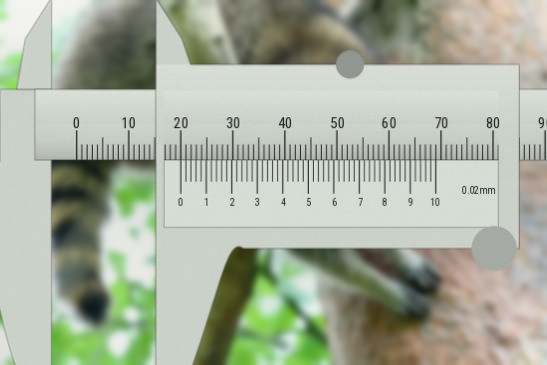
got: 20.0 mm
